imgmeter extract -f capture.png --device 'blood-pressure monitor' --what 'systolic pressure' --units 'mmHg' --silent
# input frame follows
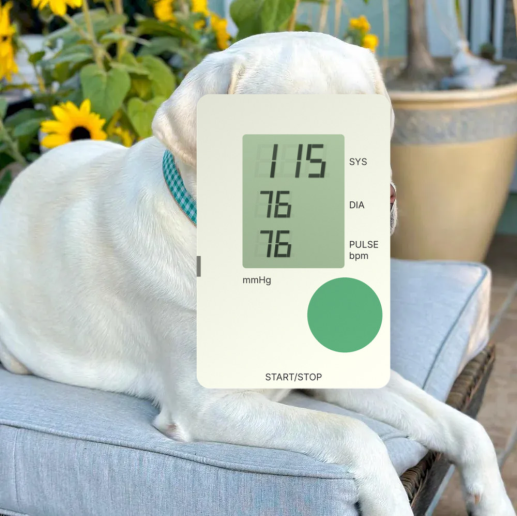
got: 115 mmHg
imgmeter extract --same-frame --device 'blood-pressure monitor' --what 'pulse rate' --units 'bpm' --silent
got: 76 bpm
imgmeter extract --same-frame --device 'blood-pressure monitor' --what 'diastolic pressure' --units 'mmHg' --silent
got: 76 mmHg
